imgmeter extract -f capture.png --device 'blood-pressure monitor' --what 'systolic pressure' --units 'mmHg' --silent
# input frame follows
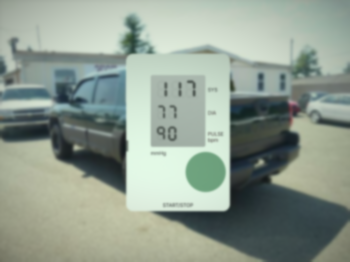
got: 117 mmHg
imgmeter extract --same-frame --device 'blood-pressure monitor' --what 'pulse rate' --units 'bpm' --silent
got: 90 bpm
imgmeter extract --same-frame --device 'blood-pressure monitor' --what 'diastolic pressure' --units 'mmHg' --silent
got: 77 mmHg
